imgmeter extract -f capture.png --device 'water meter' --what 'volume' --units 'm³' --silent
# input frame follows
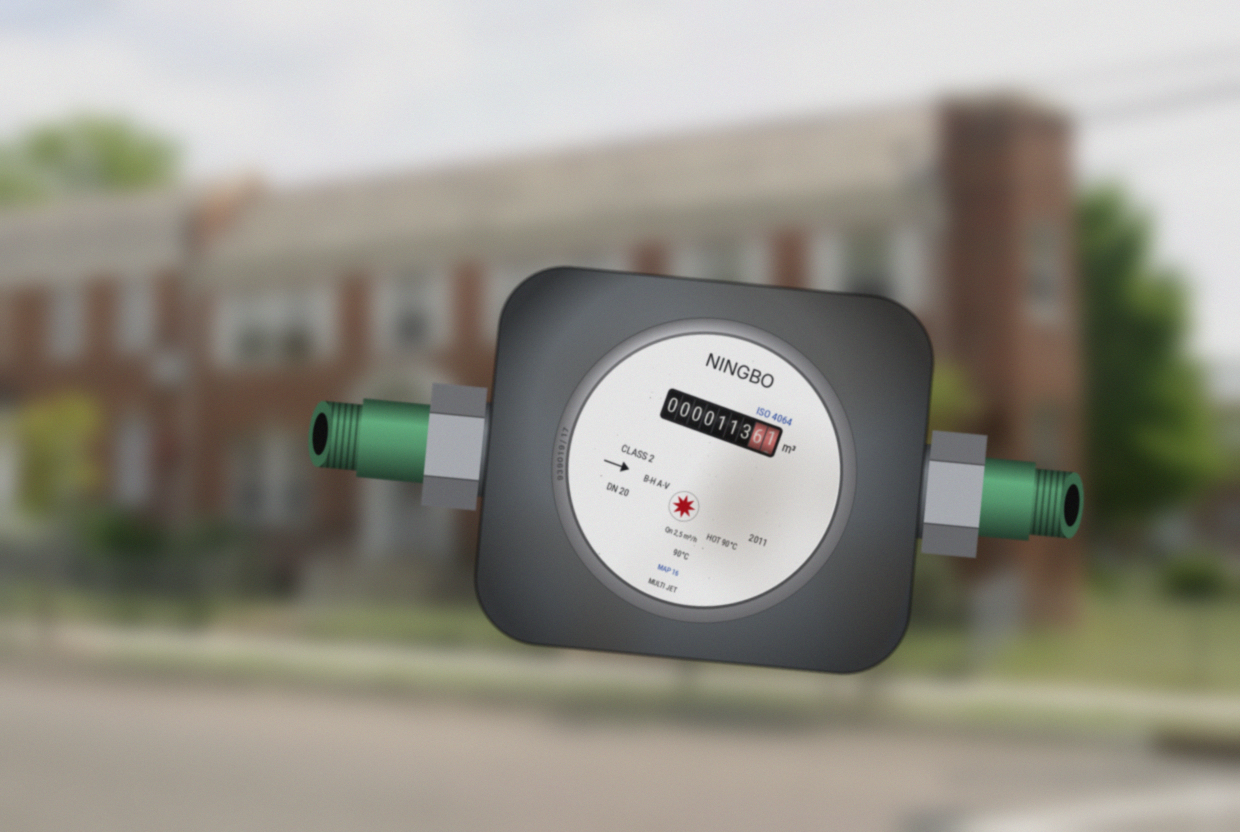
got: 113.61 m³
